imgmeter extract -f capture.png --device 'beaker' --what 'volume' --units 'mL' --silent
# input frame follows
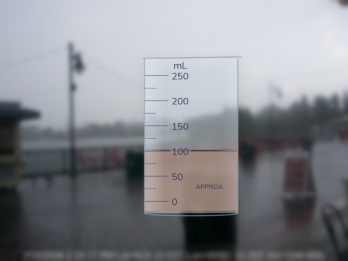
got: 100 mL
